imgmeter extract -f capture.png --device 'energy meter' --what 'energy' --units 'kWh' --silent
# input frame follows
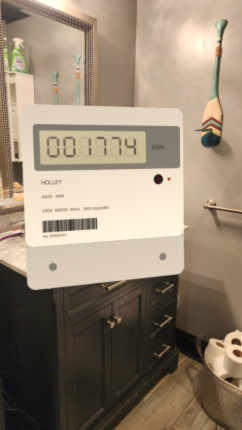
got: 1774 kWh
